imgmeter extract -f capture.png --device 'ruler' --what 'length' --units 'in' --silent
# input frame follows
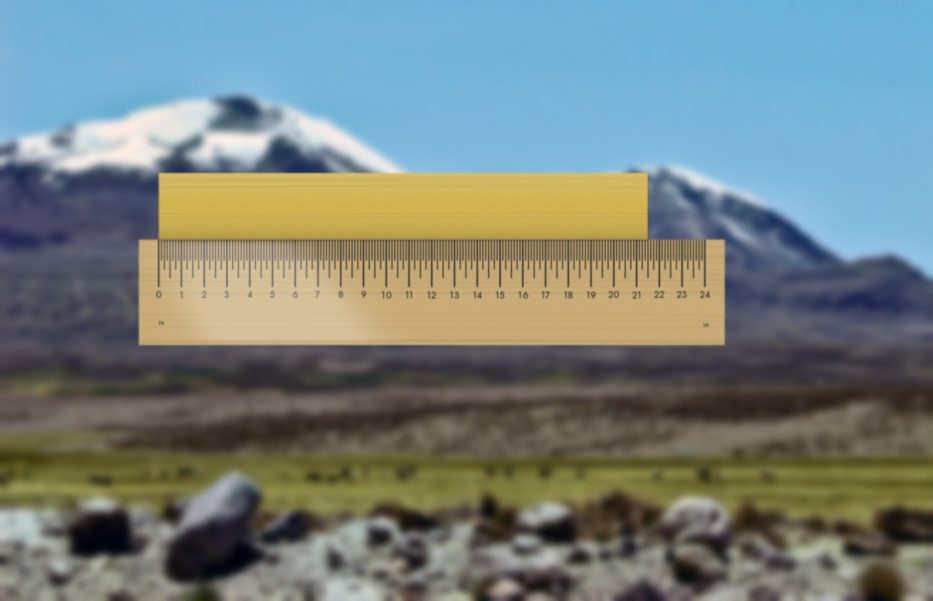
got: 21.5 in
